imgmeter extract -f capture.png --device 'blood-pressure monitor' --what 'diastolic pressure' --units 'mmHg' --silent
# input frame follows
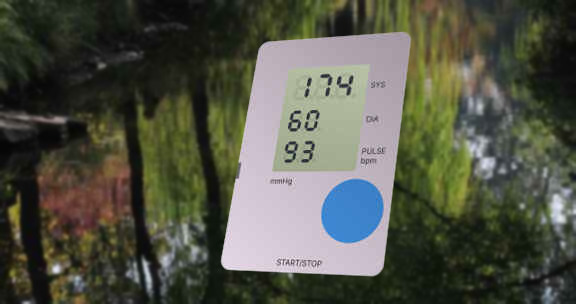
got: 60 mmHg
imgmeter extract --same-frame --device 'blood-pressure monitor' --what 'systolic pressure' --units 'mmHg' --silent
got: 174 mmHg
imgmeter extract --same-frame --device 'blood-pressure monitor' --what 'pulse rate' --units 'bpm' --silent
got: 93 bpm
